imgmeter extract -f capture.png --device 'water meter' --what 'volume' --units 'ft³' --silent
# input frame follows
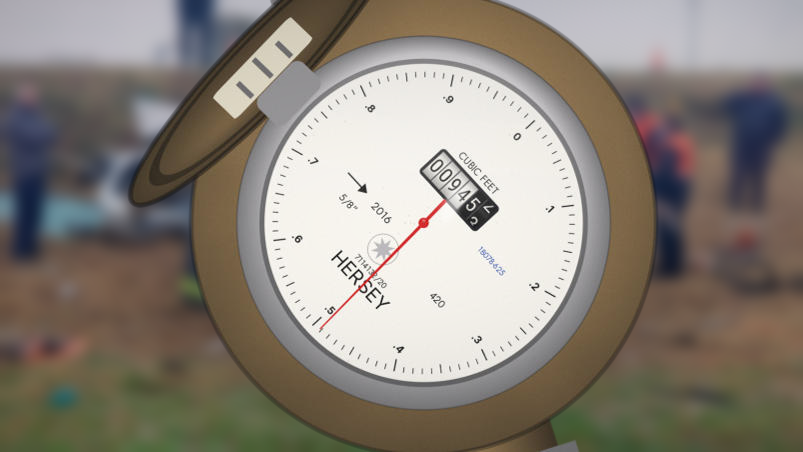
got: 9452.49 ft³
